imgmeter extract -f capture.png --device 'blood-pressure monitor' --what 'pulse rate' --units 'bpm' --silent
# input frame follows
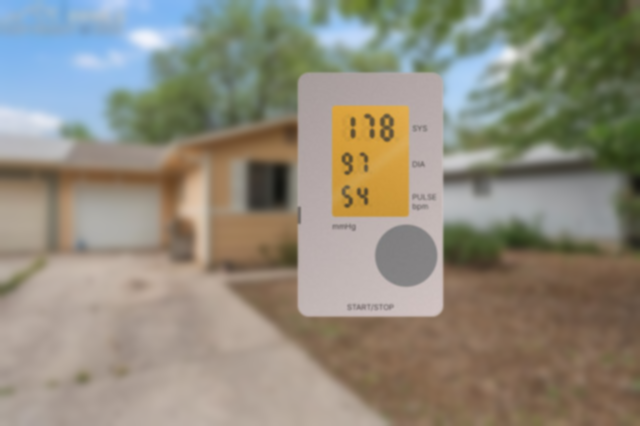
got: 54 bpm
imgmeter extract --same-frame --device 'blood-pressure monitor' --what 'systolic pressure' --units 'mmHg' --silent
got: 178 mmHg
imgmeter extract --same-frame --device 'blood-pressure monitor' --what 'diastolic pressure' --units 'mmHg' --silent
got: 97 mmHg
